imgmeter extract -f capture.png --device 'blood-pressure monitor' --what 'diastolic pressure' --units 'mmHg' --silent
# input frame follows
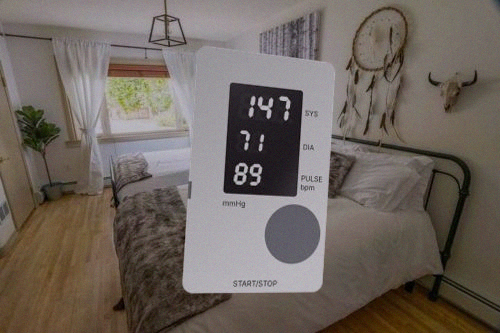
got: 71 mmHg
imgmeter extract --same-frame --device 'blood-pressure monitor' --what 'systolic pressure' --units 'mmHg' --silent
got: 147 mmHg
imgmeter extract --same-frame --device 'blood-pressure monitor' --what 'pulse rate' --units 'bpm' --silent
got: 89 bpm
